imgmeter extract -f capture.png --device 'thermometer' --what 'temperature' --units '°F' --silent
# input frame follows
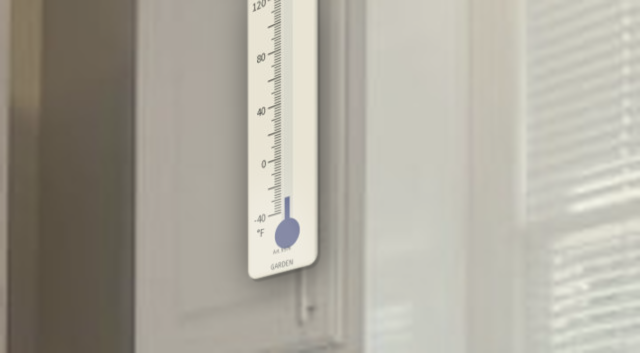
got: -30 °F
